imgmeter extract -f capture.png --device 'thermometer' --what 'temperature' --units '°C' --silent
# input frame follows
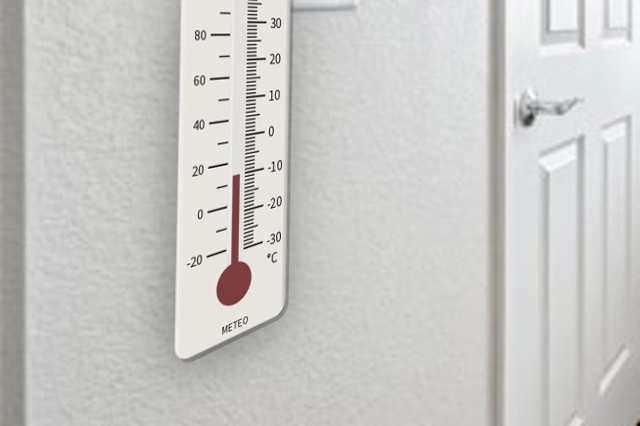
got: -10 °C
